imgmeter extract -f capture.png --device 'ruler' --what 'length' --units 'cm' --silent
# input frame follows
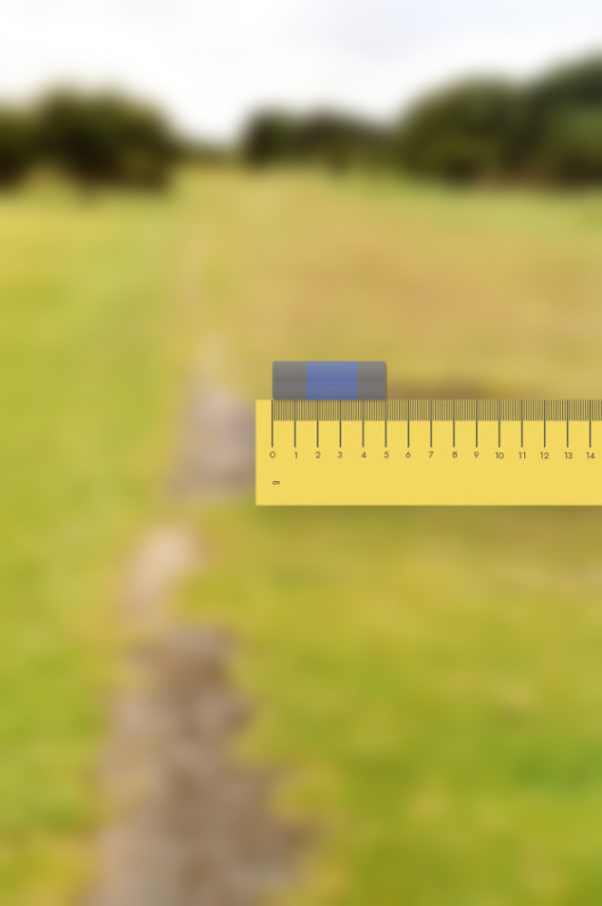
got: 5 cm
